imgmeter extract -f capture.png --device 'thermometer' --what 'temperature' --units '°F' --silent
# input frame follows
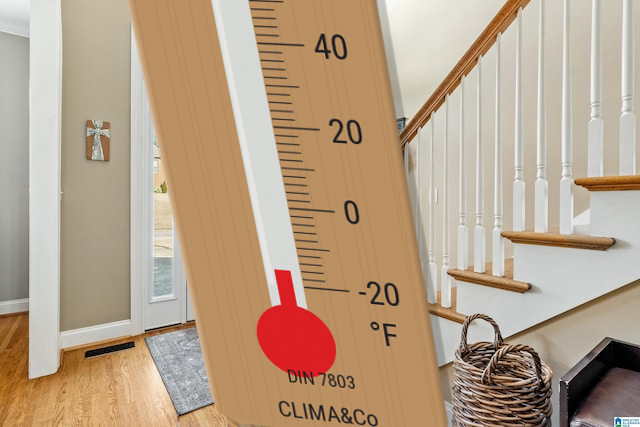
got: -16 °F
